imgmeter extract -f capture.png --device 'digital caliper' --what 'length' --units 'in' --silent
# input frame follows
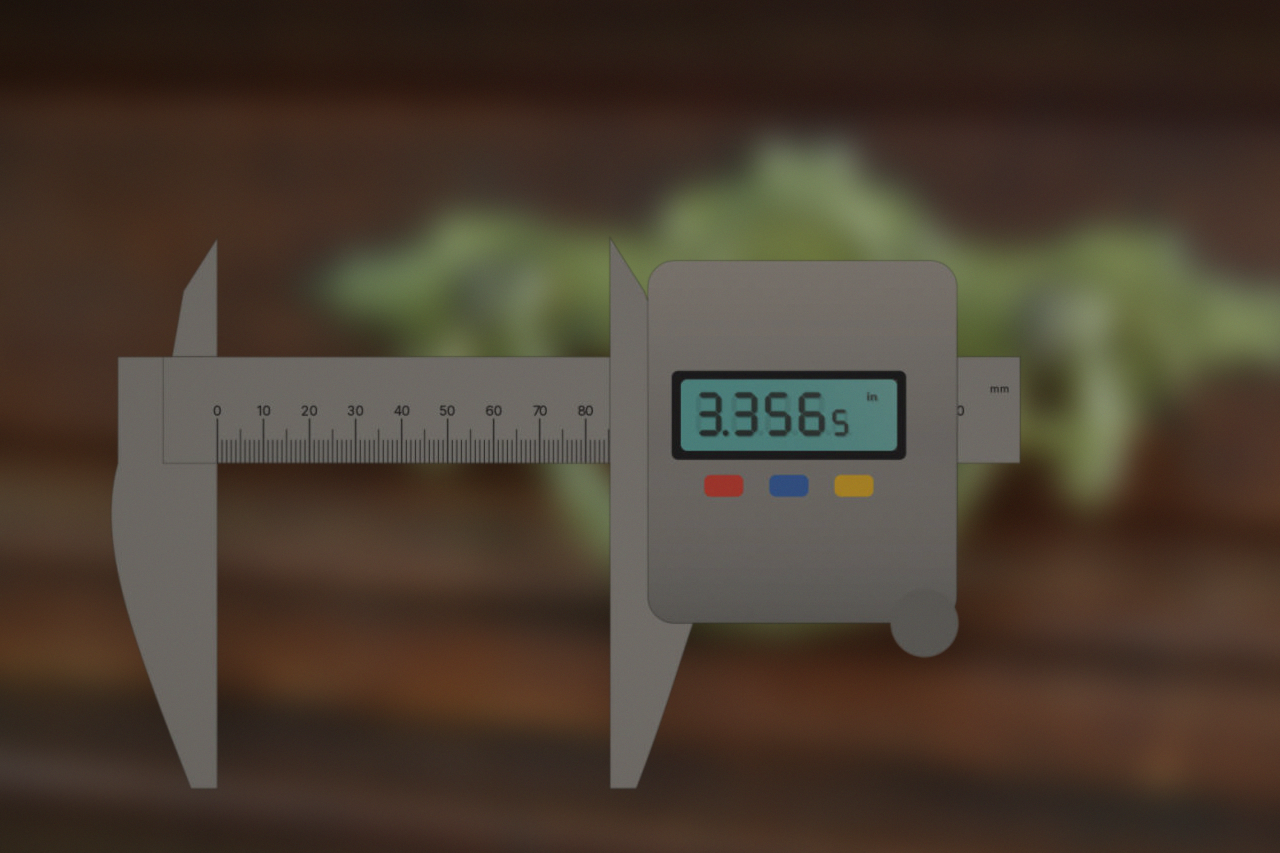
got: 3.3565 in
